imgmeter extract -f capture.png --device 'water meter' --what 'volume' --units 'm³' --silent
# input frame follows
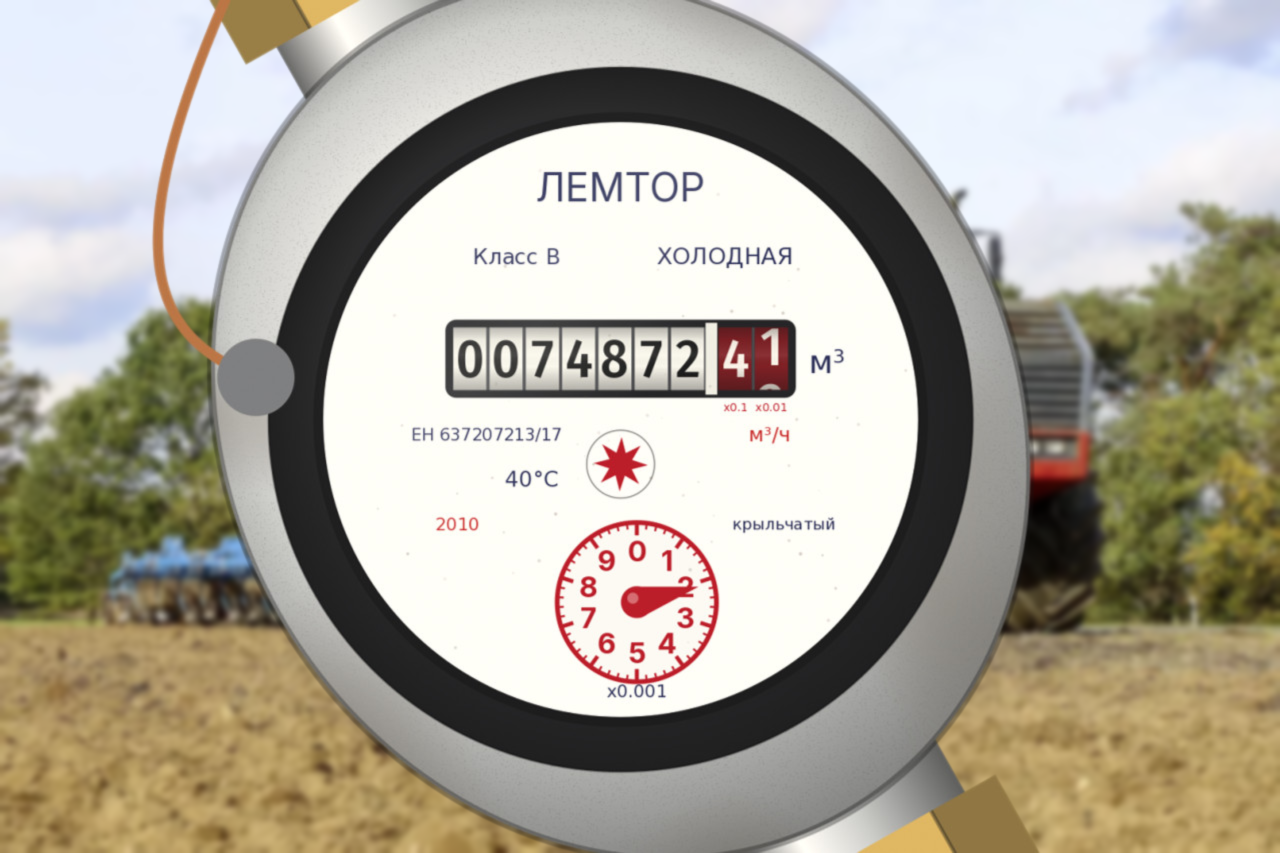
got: 74872.412 m³
